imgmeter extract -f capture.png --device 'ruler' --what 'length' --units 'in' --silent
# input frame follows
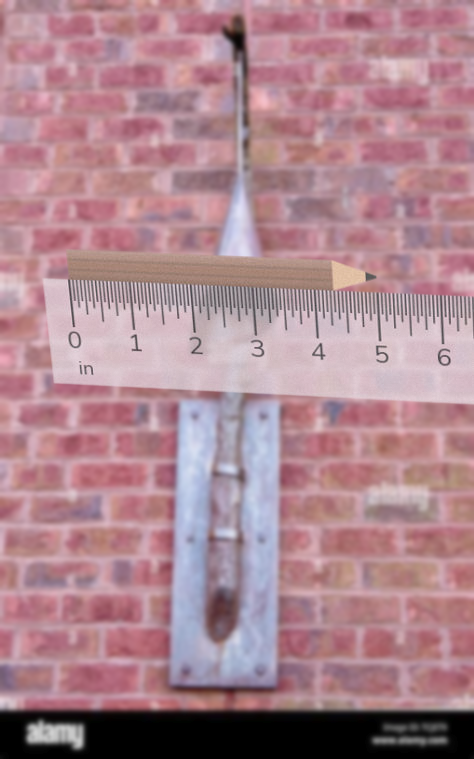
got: 5 in
